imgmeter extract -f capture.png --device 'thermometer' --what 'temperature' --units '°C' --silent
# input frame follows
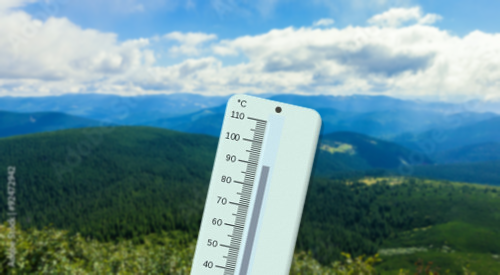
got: 90 °C
